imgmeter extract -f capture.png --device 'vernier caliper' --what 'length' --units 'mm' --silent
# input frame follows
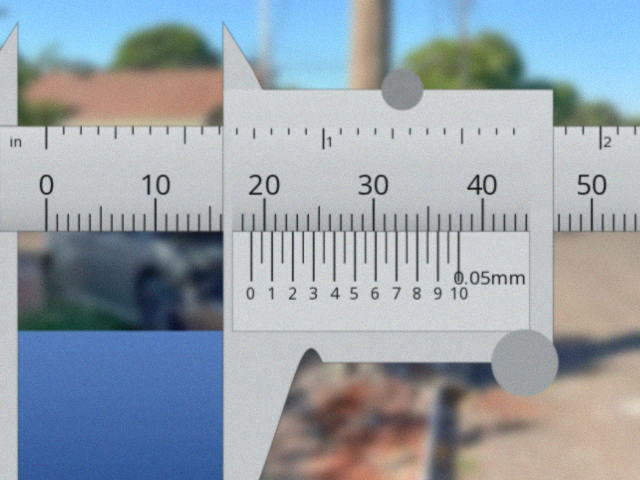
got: 18.8 mm
